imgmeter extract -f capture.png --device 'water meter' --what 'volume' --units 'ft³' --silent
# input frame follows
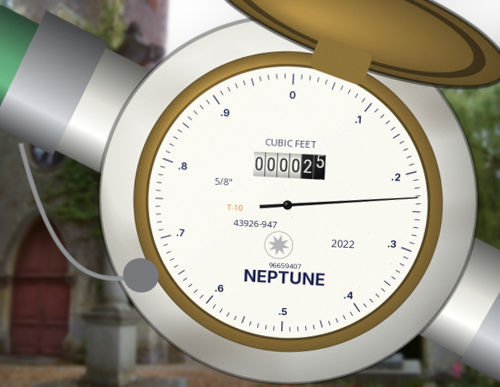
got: 25.23 ft³
